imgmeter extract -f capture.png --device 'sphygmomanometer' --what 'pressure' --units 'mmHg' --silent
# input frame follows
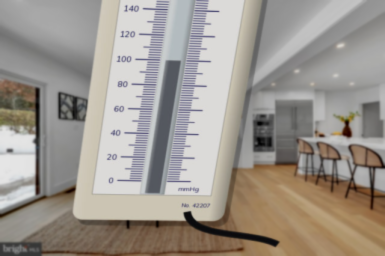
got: 100 mmHg
